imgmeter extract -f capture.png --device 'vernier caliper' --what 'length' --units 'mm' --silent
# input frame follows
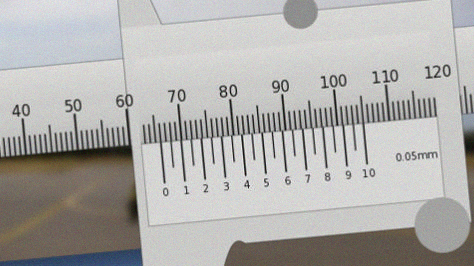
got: 66.0 mm
